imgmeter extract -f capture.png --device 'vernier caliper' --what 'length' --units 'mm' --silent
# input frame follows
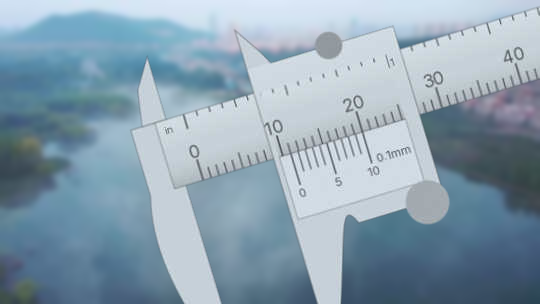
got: 11.0 mm
